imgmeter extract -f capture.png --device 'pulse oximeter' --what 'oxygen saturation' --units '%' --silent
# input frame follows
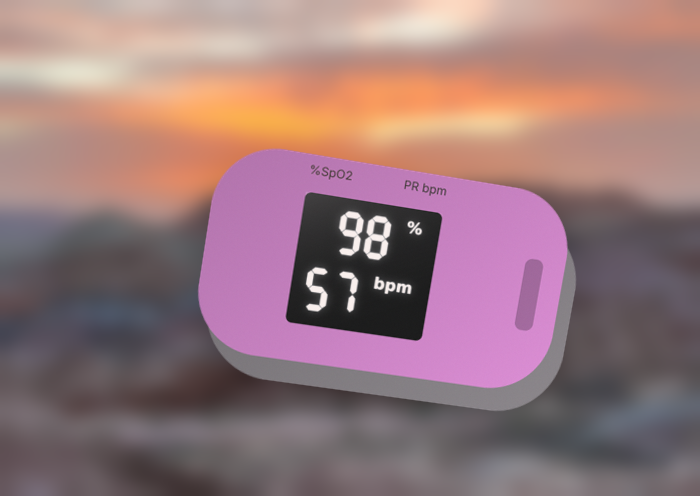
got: 98 %
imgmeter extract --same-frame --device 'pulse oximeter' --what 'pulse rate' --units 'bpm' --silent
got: 57 bpm
